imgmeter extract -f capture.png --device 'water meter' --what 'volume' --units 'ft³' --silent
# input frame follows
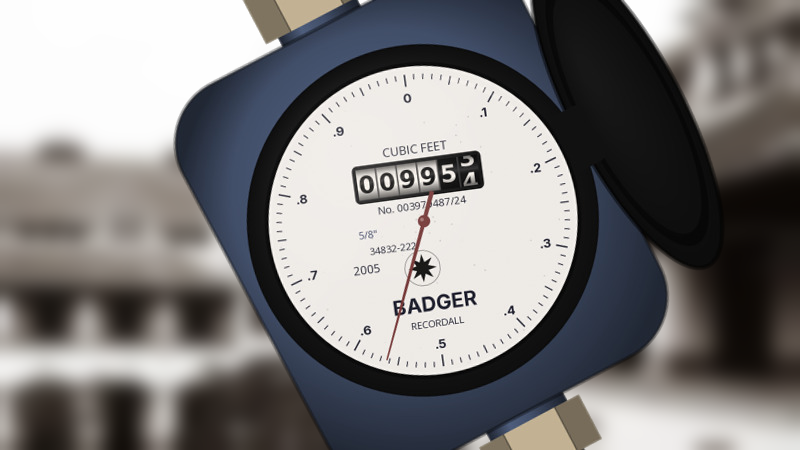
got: 9953.56 ft³
